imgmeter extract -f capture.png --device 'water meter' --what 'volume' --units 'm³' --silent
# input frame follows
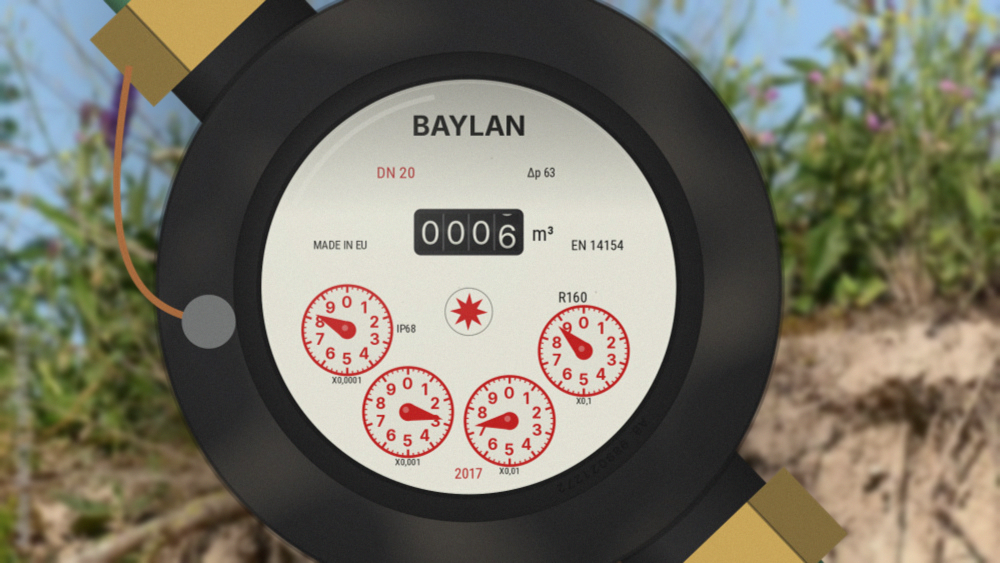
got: 5.8728 m³
